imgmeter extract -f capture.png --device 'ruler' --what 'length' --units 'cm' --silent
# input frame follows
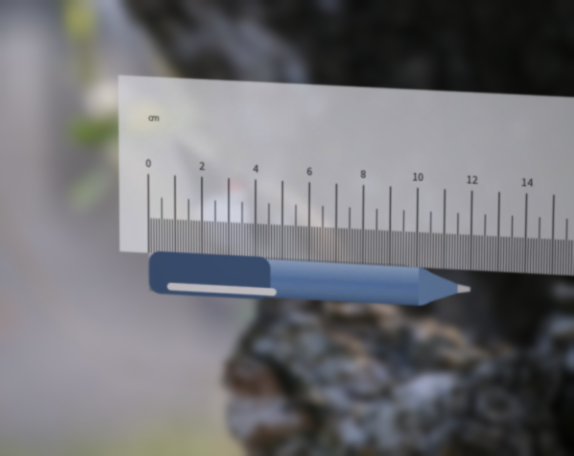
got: 12 cm
